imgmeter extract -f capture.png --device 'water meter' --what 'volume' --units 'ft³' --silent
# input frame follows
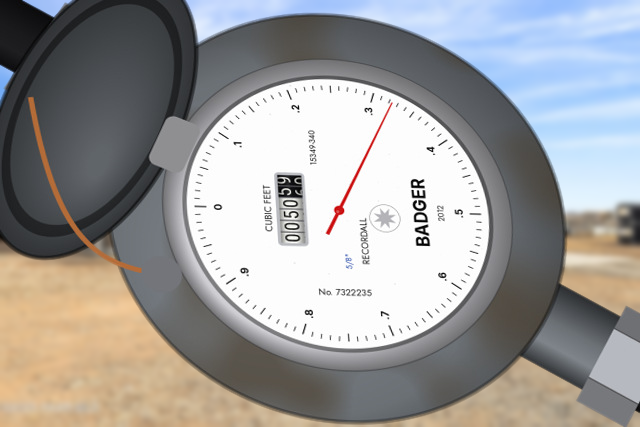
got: 5059.32 ft³
